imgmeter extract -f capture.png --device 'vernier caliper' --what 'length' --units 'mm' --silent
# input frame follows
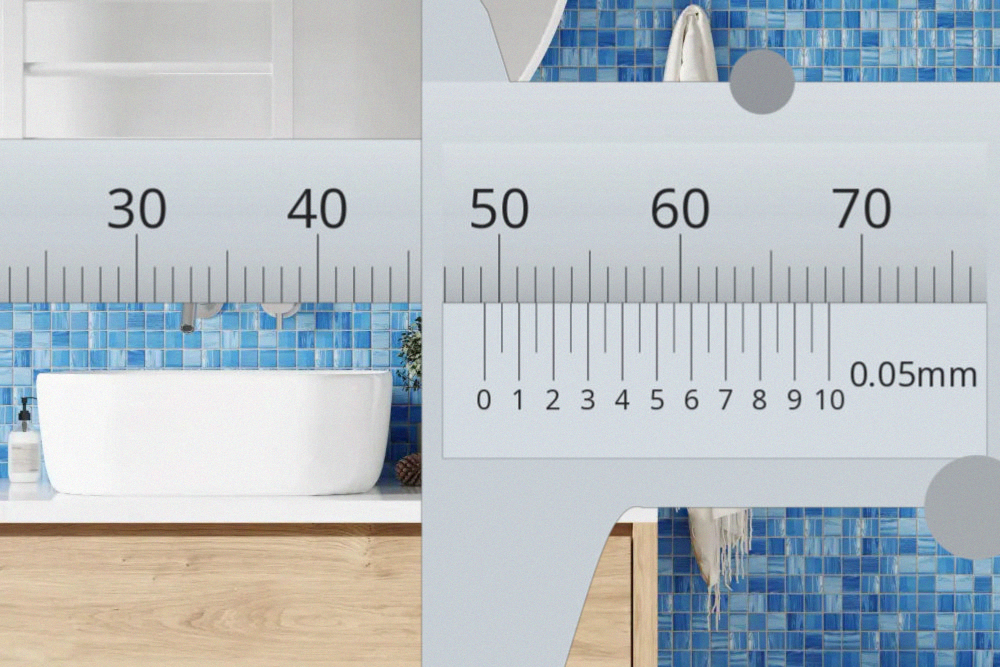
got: 49.2 mm
